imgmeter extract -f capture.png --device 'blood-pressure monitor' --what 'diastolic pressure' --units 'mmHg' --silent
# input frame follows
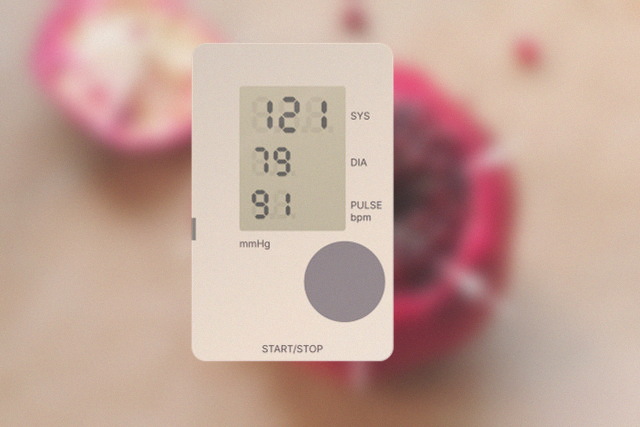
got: 79 mmHg
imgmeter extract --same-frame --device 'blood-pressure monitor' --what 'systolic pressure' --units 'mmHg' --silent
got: 121 mmHg
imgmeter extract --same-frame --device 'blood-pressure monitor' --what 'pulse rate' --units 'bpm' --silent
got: 91 bpm
